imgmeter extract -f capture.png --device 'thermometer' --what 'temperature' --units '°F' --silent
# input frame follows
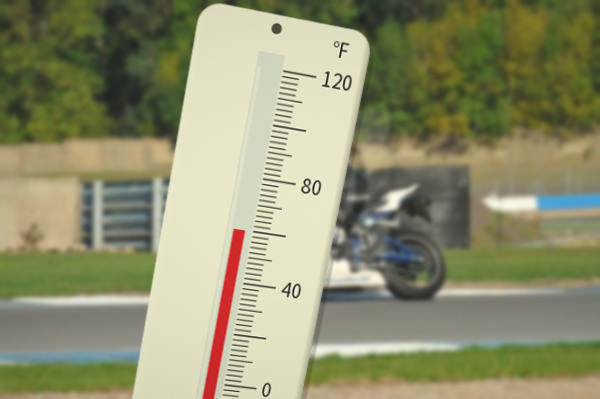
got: 60 °F
